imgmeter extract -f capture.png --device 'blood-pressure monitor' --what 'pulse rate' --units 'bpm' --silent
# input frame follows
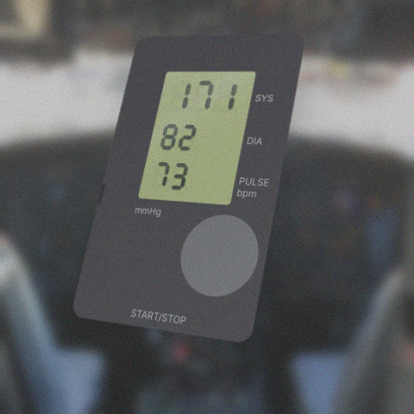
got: 73 bpm
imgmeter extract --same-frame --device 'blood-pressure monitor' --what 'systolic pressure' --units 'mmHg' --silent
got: 171 mmHg
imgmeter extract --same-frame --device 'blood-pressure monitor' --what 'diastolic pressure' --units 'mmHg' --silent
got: 82 mmHg
